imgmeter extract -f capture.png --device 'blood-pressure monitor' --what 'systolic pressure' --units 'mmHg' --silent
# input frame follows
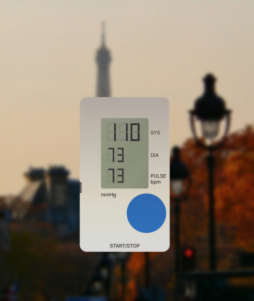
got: 110 mmHg
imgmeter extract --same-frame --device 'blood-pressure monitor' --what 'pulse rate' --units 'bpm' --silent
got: 73 bpm
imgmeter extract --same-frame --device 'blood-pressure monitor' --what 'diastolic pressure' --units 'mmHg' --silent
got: 73 mmHg
